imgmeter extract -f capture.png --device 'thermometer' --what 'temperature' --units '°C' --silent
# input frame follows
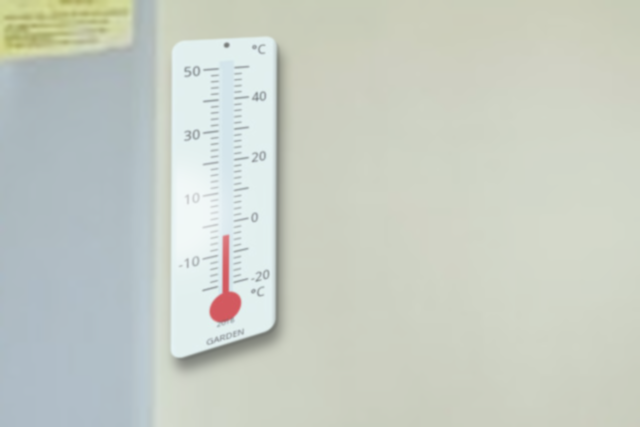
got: -4 °C
